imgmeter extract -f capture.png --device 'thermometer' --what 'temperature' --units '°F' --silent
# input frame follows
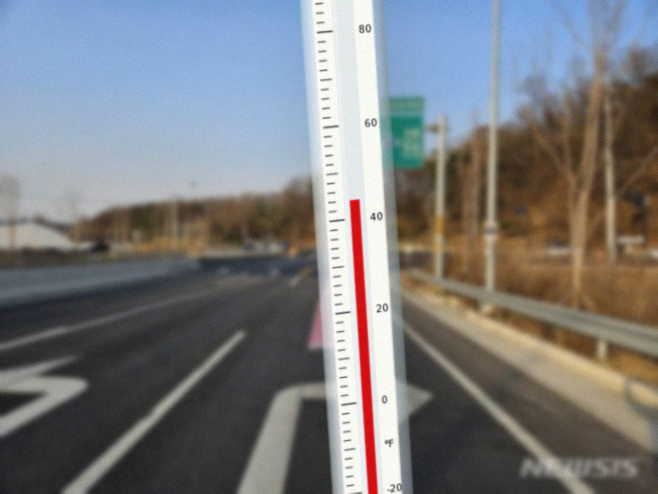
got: 44 °F
